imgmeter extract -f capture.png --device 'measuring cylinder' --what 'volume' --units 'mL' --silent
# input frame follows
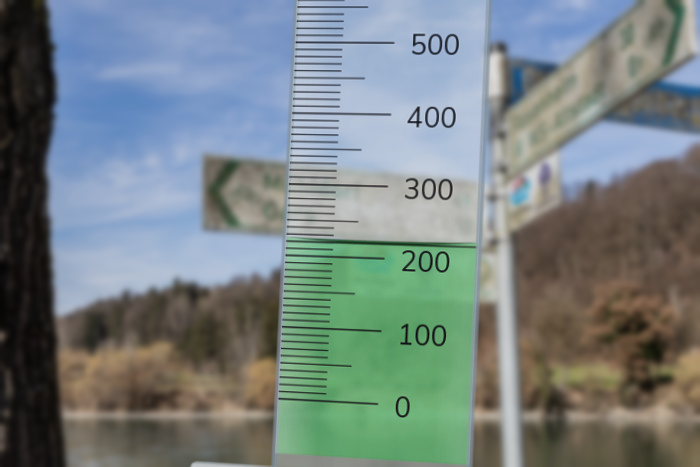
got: 220 mL
